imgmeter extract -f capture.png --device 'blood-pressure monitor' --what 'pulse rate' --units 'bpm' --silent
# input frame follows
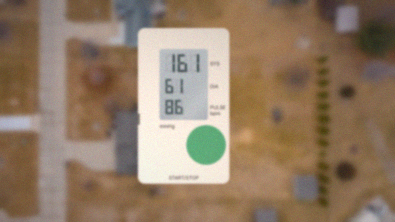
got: 86 bpm
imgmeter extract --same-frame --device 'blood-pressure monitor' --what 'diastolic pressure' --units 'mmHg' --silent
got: 61 mmHg
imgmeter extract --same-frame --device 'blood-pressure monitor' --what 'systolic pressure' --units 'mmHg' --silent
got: 161 mmHg
